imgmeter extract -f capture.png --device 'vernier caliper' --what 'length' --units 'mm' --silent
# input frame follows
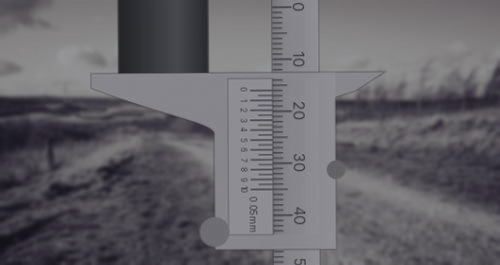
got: 16.0 mm
